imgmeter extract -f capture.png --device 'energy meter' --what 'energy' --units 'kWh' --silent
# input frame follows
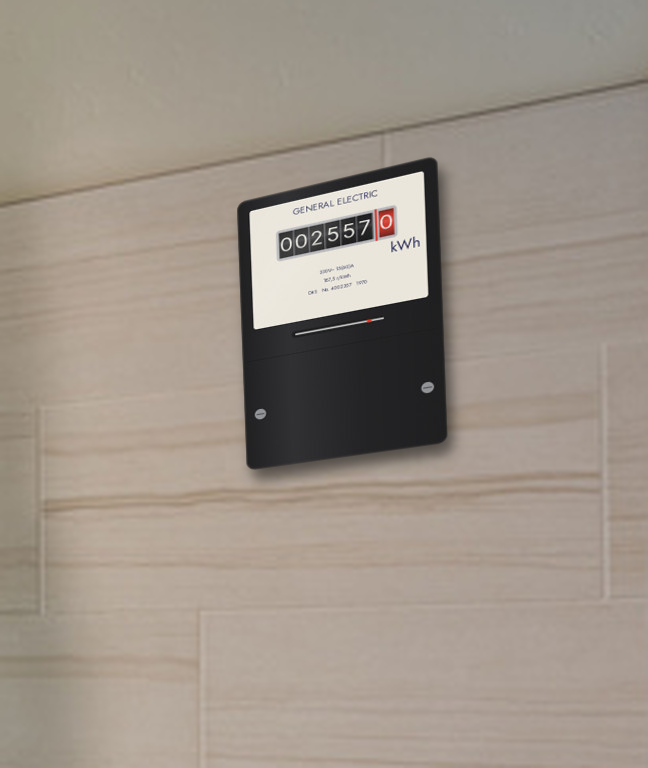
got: 2557.0 kWh
